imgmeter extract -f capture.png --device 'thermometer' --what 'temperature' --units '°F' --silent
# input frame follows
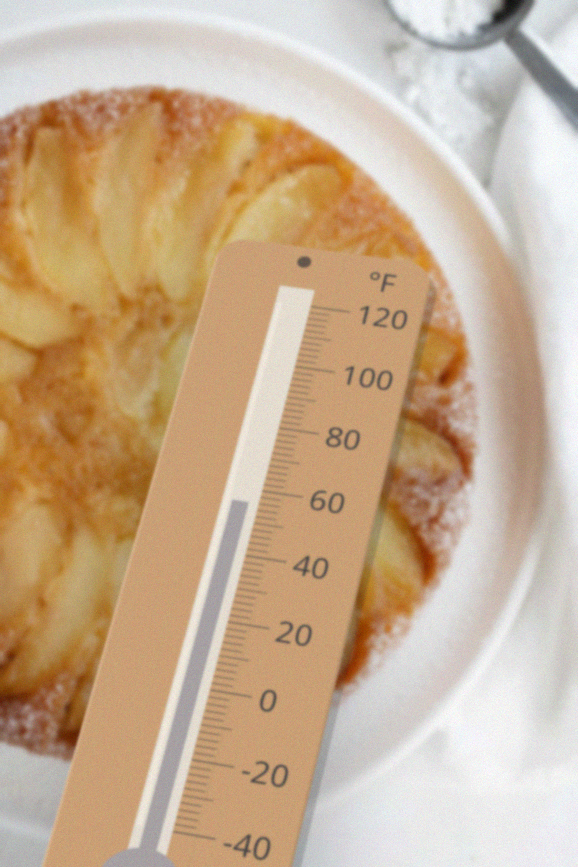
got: 56 °F
